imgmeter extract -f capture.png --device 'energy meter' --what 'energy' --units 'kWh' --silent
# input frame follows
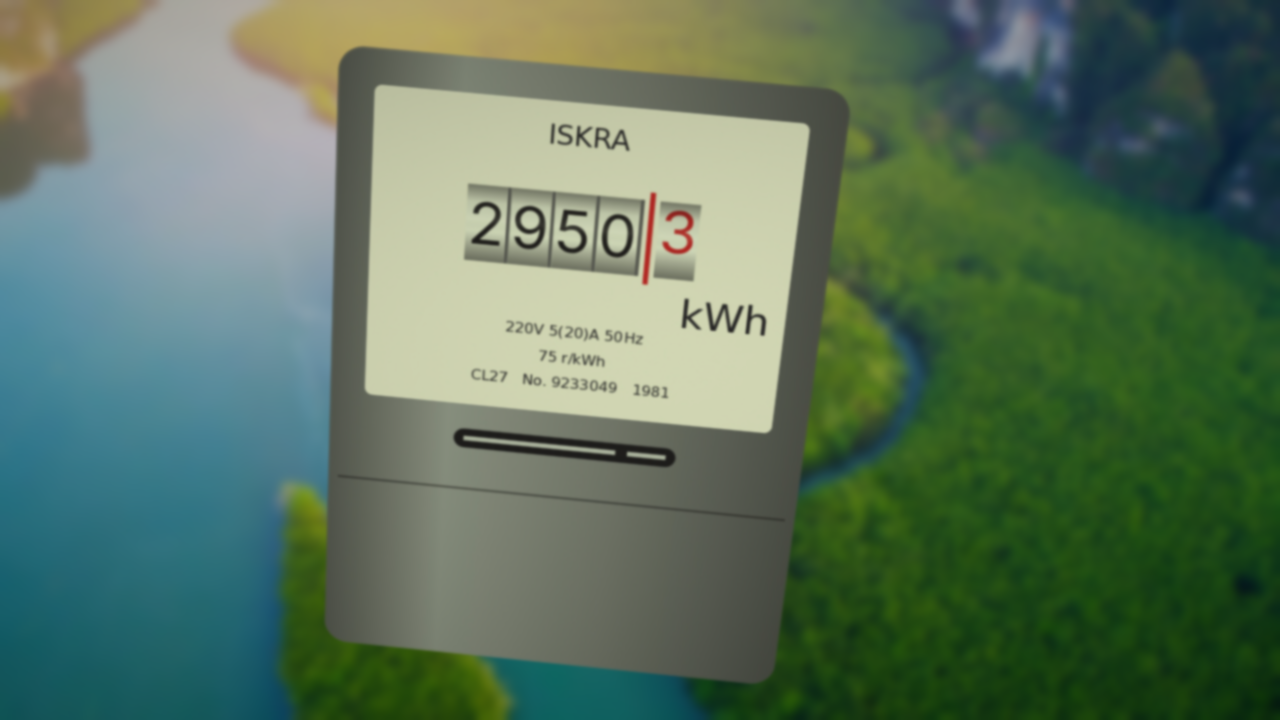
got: 2950.3 kWh
